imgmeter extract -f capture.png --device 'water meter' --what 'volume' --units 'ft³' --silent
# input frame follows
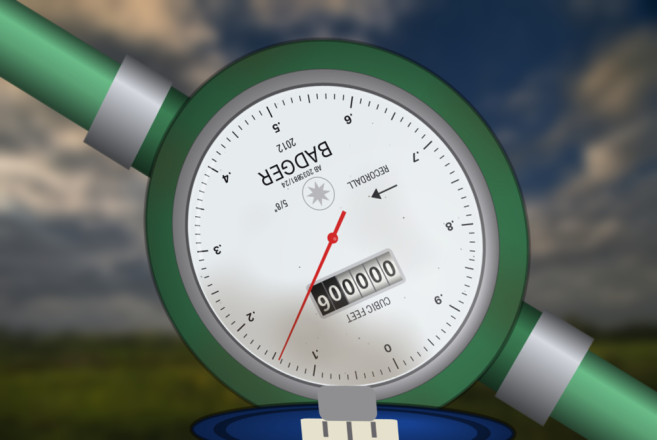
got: 6.14 ft³
